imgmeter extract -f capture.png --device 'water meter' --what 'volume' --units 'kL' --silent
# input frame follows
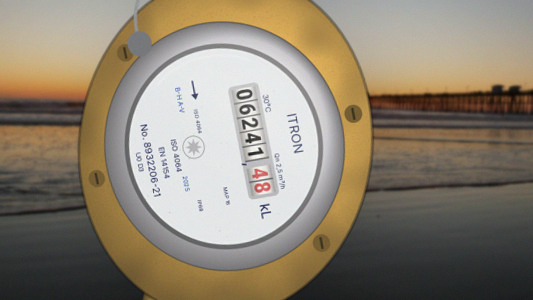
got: 6241.48 kL
